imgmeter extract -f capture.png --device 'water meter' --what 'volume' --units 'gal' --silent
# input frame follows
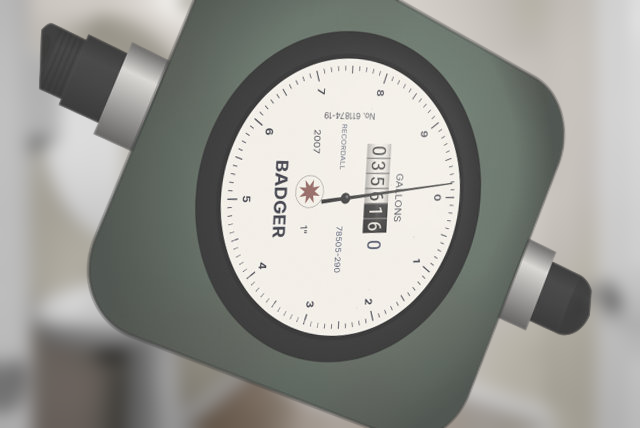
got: 356159.8 gal
